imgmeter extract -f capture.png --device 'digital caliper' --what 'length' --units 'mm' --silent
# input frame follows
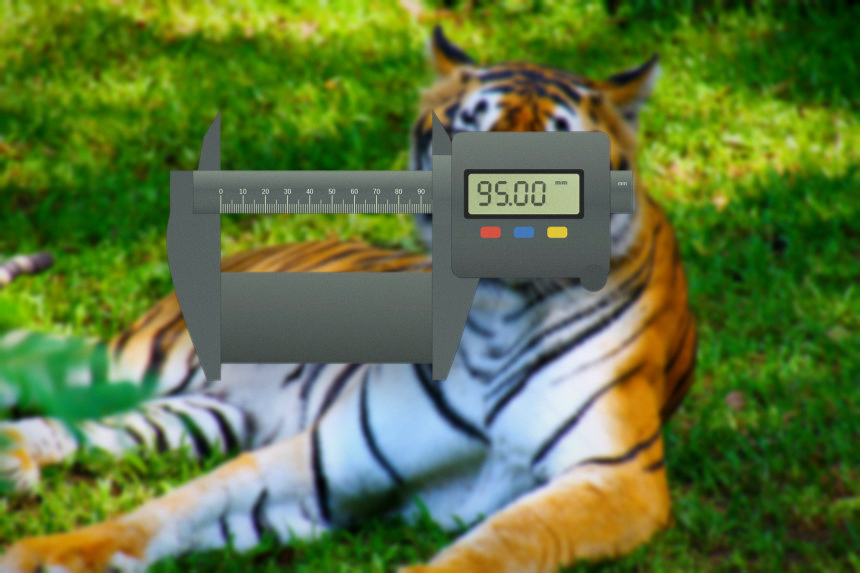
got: 95.00 mm
